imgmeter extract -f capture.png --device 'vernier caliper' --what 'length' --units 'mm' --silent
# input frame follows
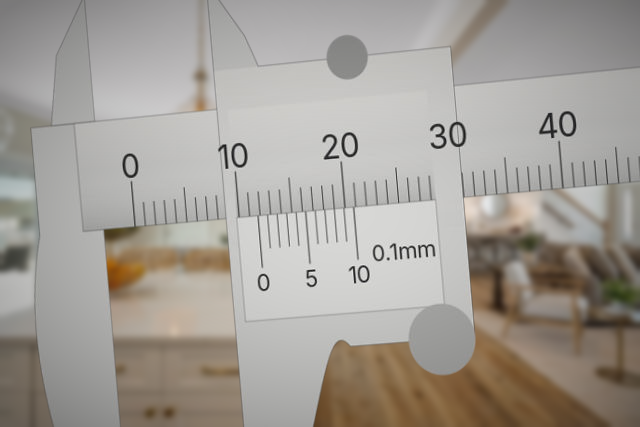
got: 11.8 mm
